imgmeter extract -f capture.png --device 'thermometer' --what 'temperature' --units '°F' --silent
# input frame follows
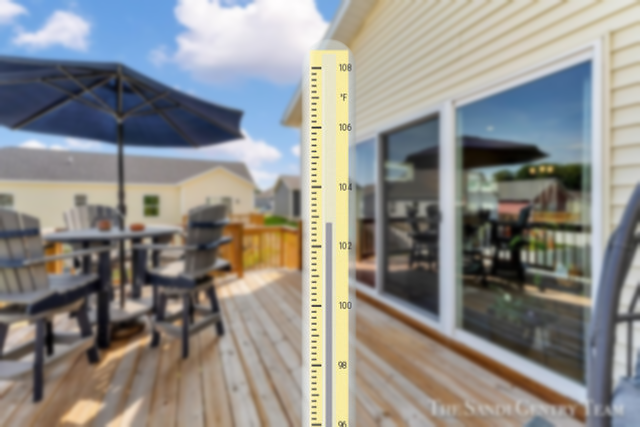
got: 102.8 °F
